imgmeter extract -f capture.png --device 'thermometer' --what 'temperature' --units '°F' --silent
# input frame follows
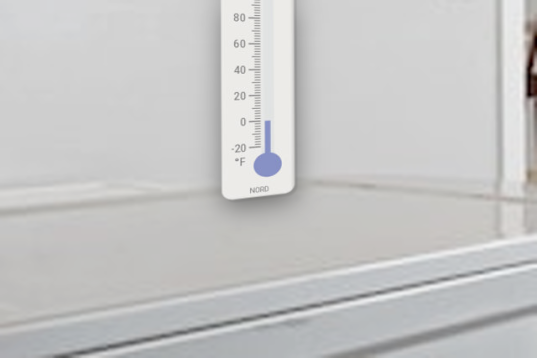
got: 0 °F
